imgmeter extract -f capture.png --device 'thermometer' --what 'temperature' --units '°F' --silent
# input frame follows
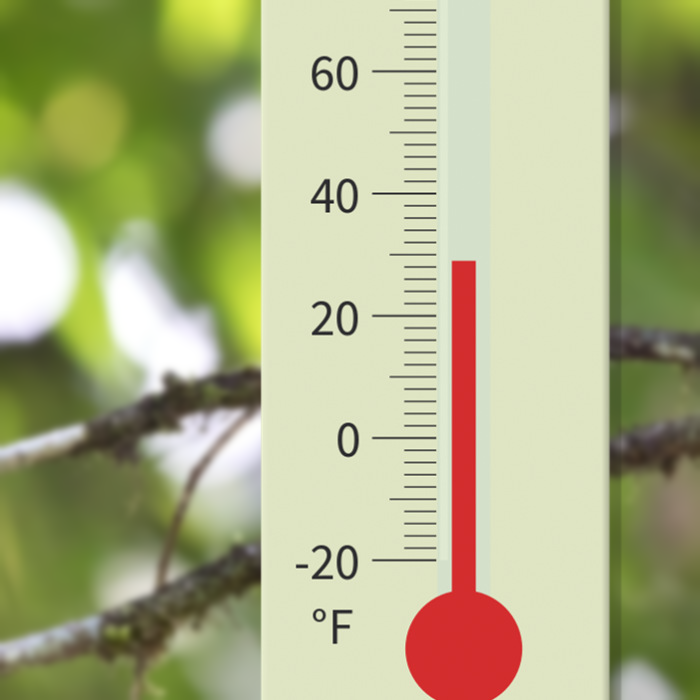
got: 29 °F
